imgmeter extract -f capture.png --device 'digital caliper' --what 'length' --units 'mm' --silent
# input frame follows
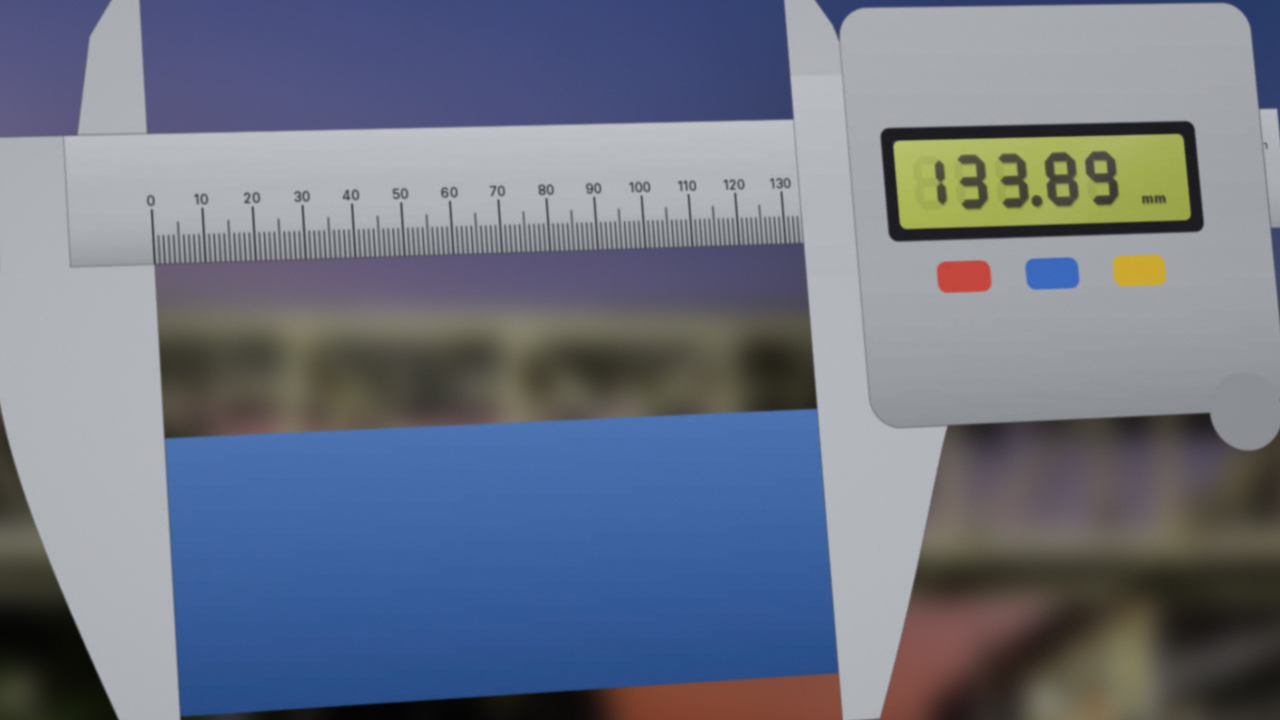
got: 133.89 mm
